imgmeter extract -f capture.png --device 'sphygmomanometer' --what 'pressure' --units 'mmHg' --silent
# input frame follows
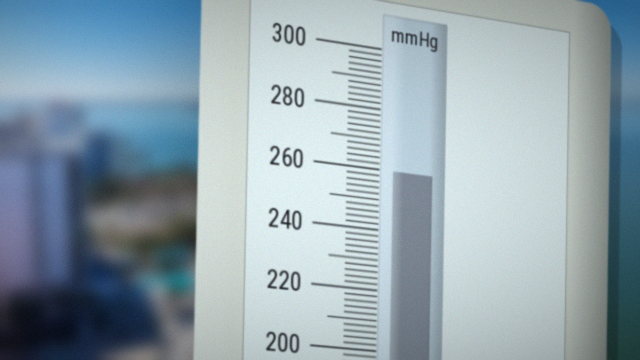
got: 260 mmHg
